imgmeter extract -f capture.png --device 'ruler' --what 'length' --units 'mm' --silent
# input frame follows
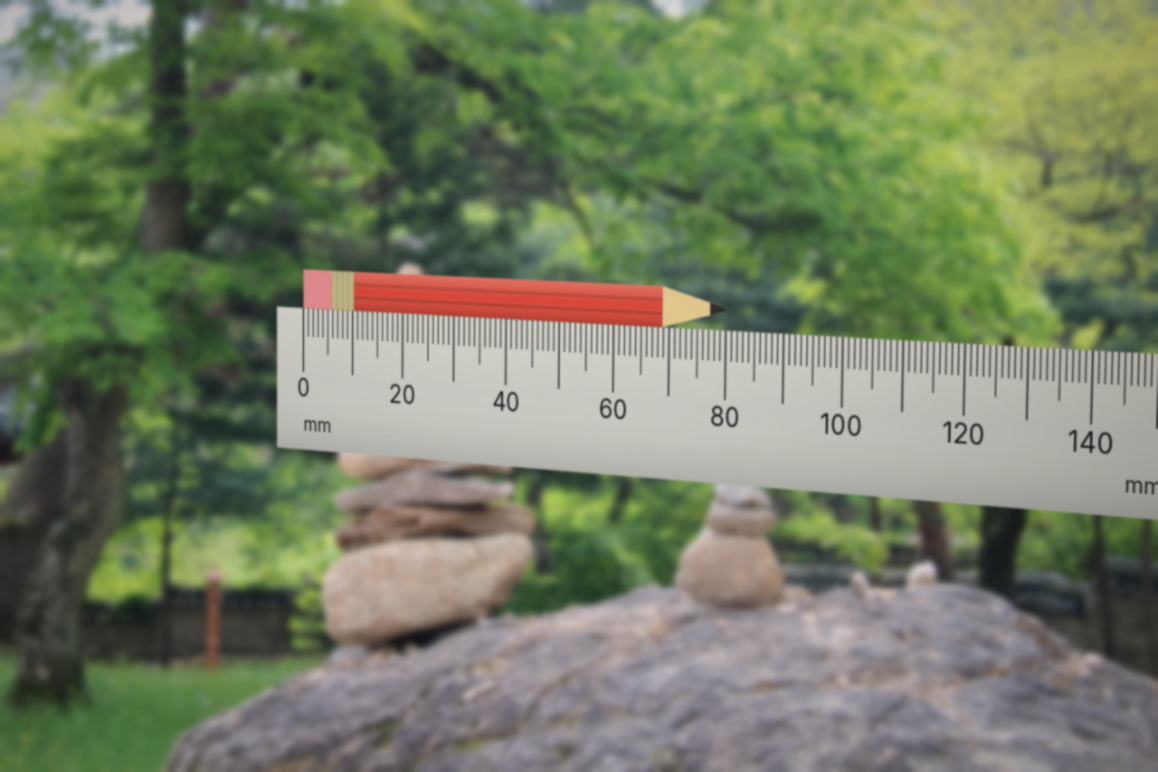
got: 80 mm
